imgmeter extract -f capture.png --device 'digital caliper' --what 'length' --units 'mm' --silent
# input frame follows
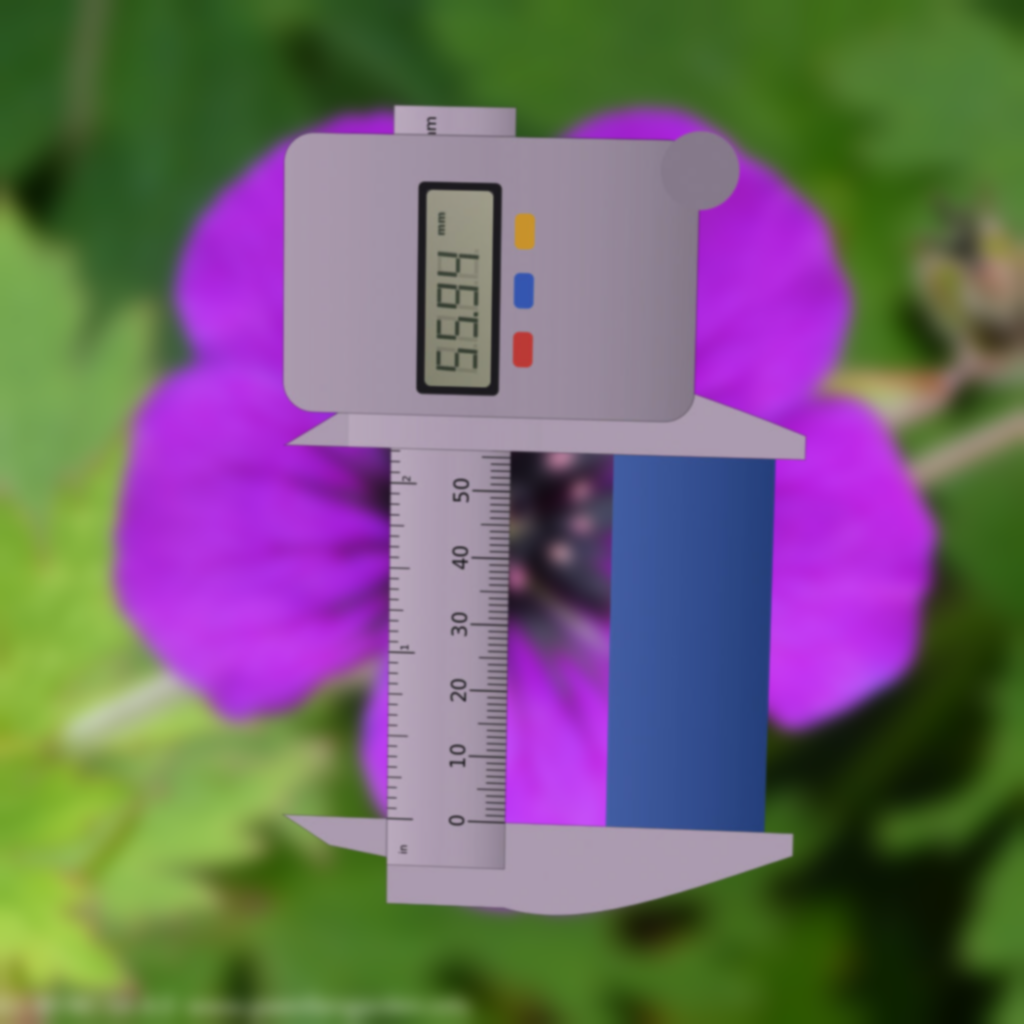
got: 55.94 mm
